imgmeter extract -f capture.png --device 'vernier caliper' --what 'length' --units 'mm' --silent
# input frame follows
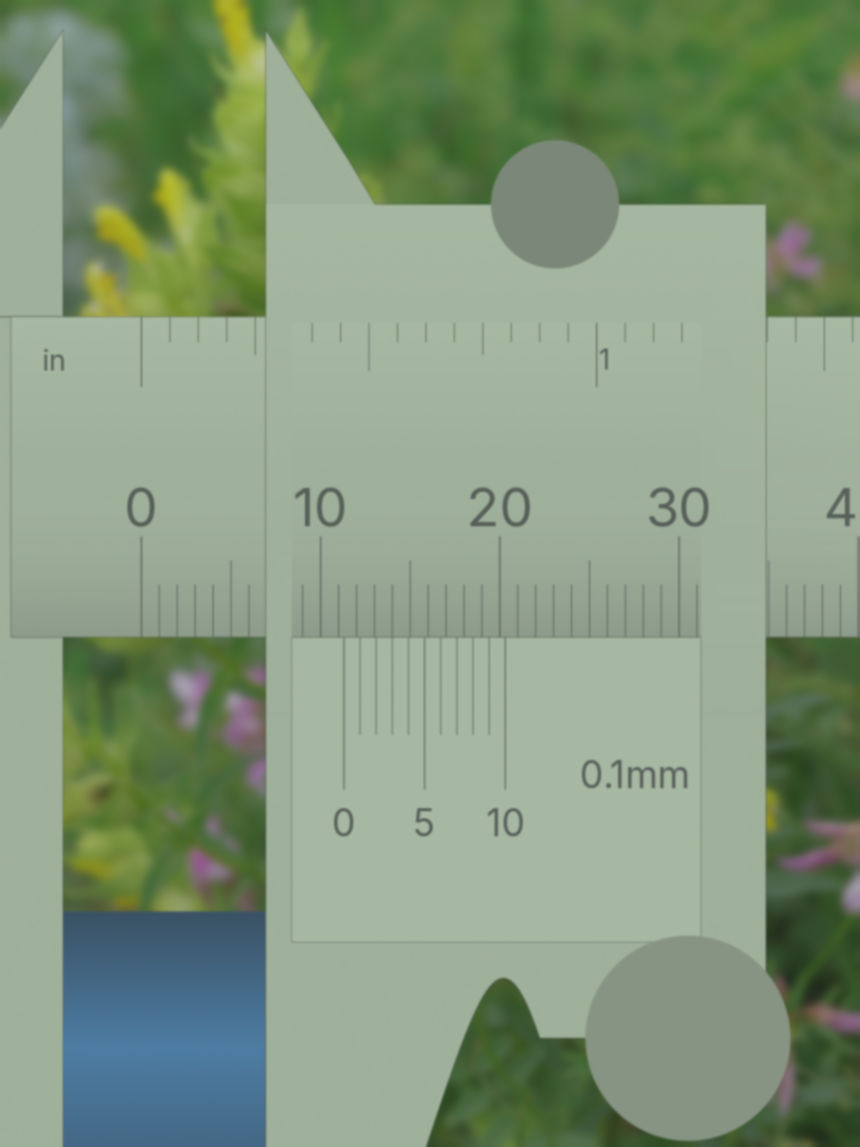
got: 11.3 mm
